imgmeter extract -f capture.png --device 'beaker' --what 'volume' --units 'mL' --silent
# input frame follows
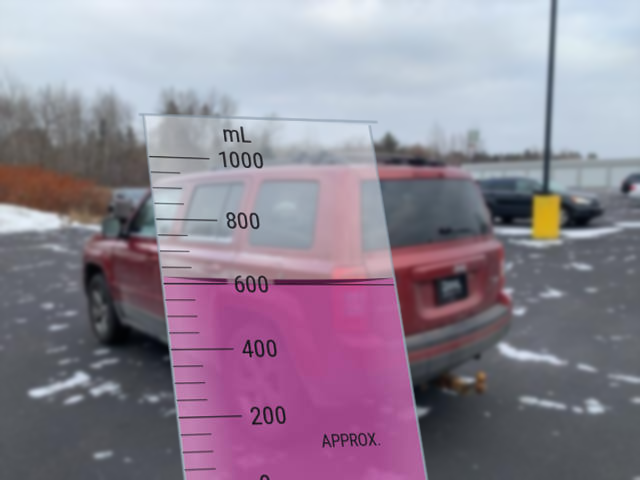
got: 600 mL
